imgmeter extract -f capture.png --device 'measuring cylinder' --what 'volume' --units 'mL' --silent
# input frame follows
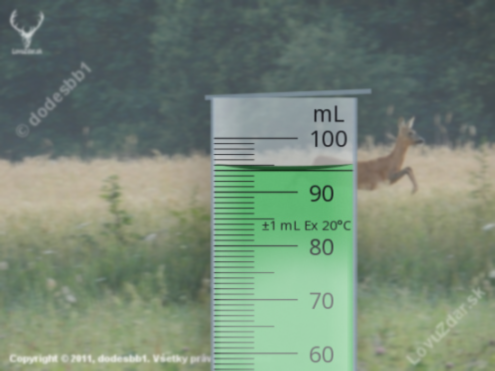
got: 94 mL
